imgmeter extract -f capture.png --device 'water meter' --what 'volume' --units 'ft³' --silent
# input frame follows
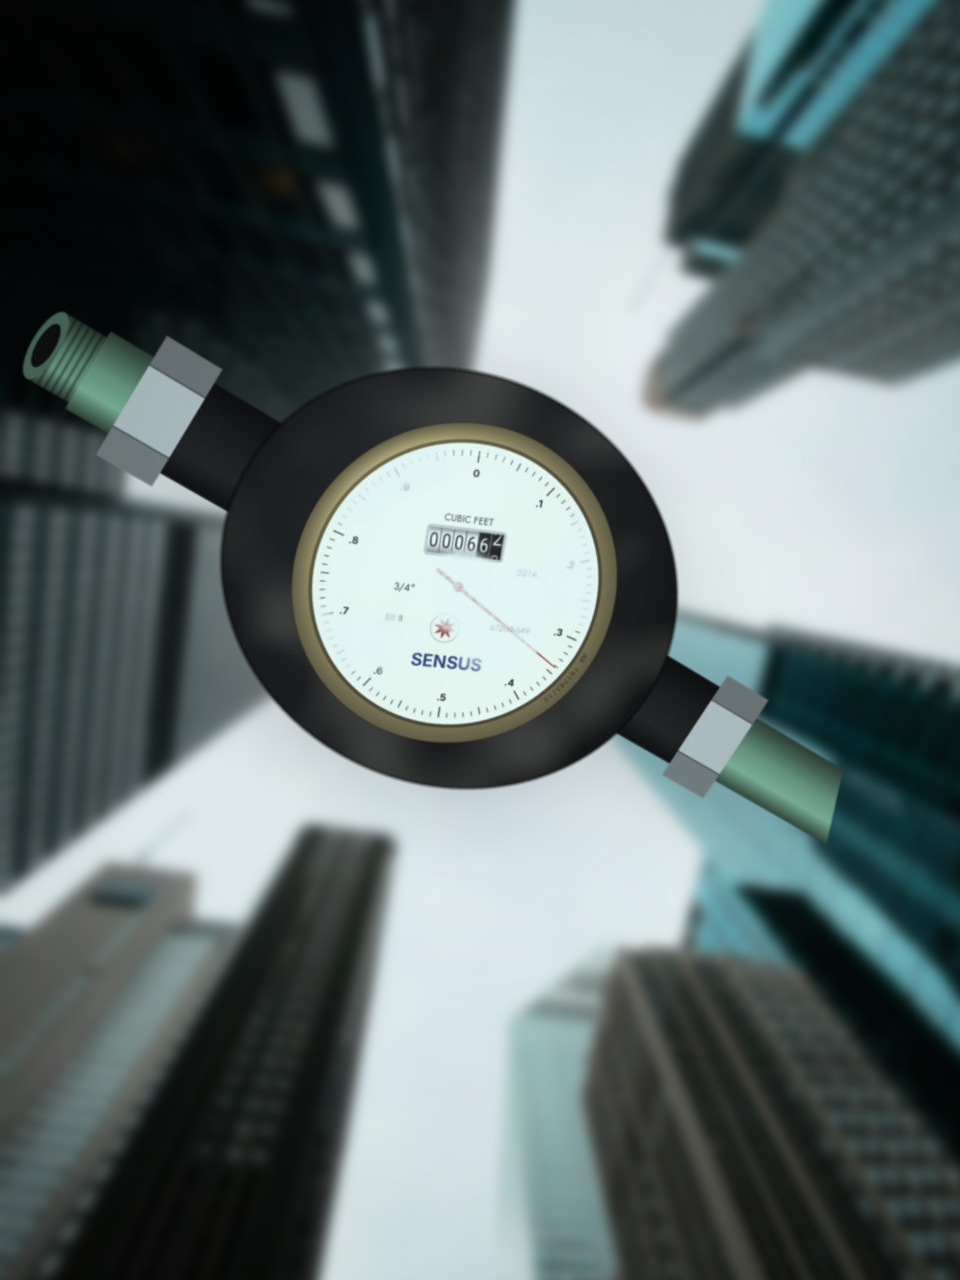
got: 662.34 ft³
